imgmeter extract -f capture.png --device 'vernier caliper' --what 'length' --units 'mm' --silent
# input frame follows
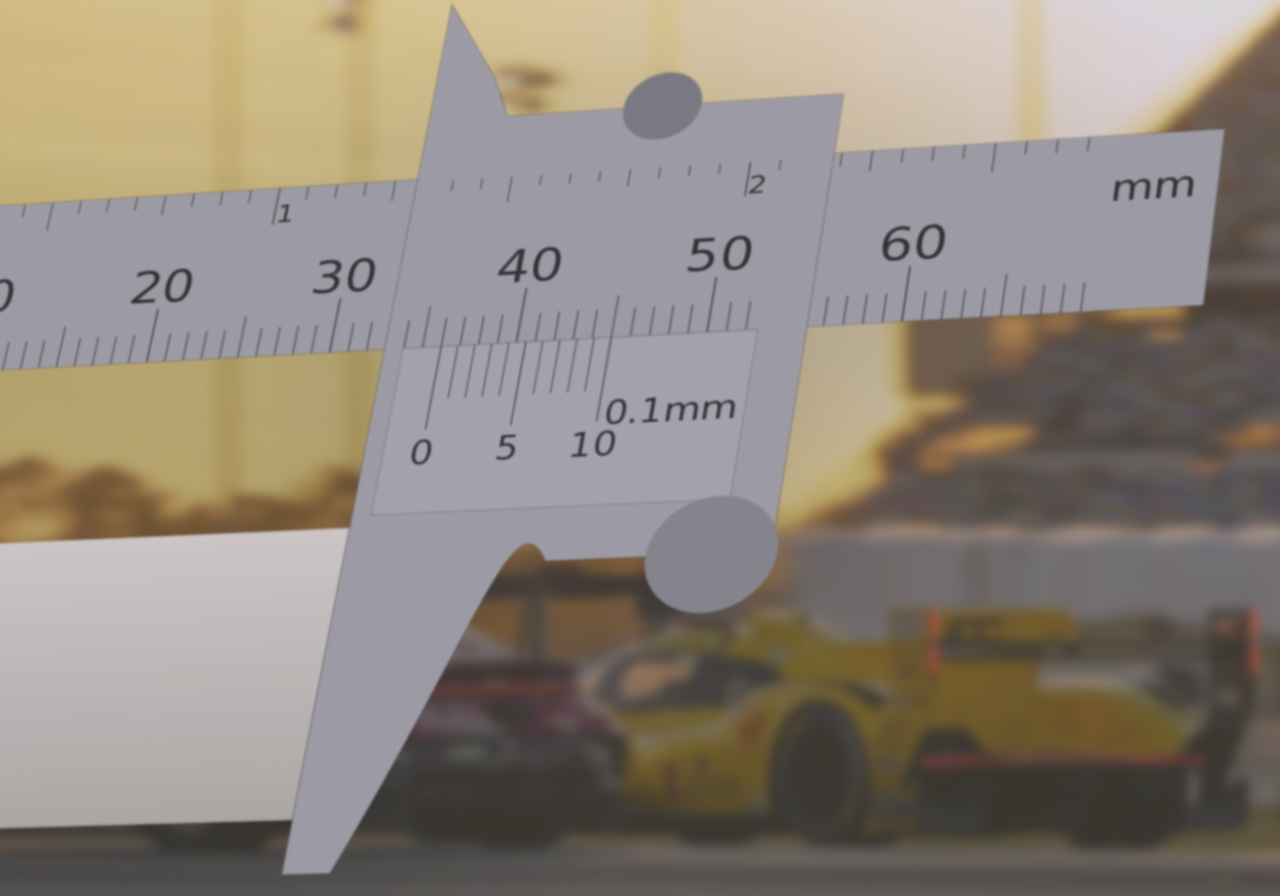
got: 36.0 mm
